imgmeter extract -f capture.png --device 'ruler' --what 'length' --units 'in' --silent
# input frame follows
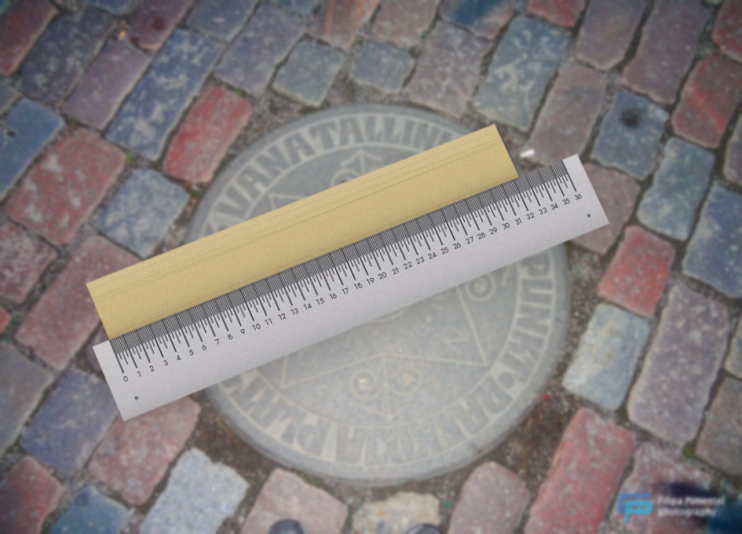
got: 32.5 in
